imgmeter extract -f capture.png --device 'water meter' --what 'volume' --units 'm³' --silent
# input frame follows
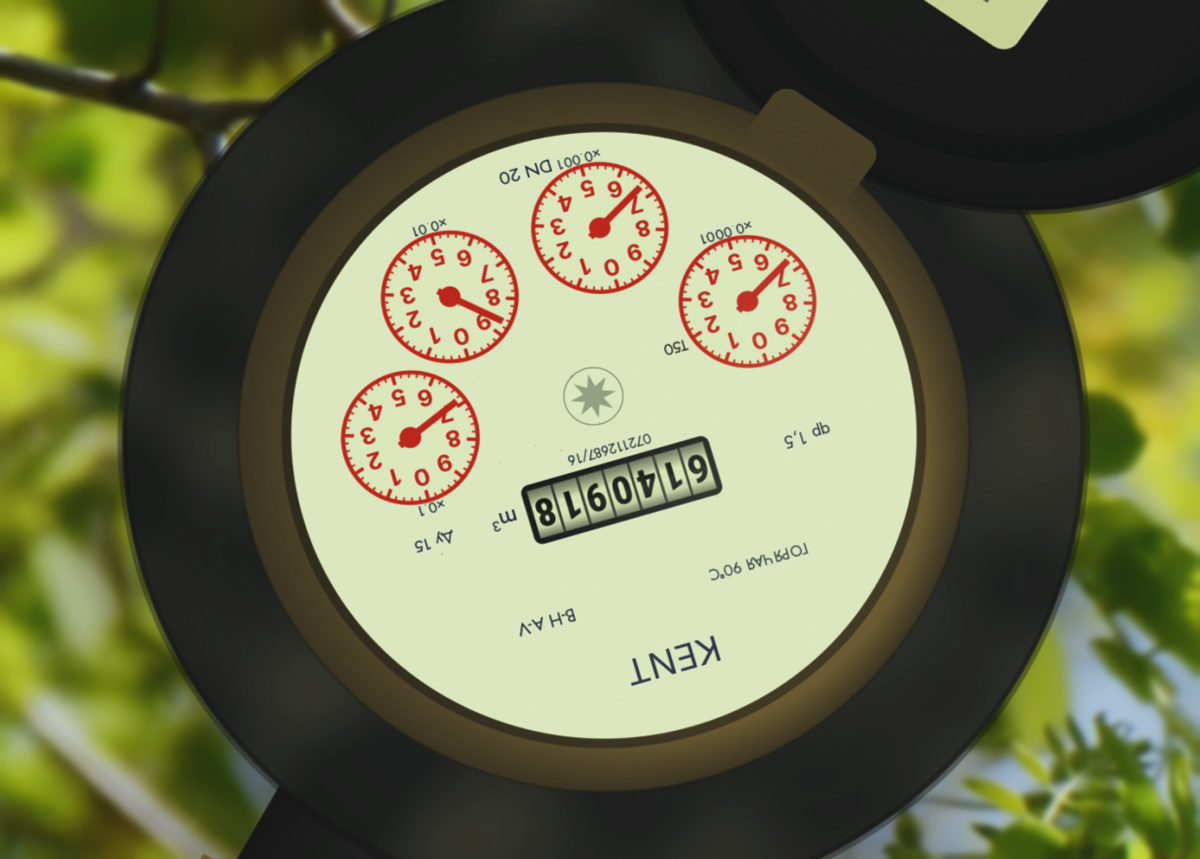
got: 6140918.6866 m³
